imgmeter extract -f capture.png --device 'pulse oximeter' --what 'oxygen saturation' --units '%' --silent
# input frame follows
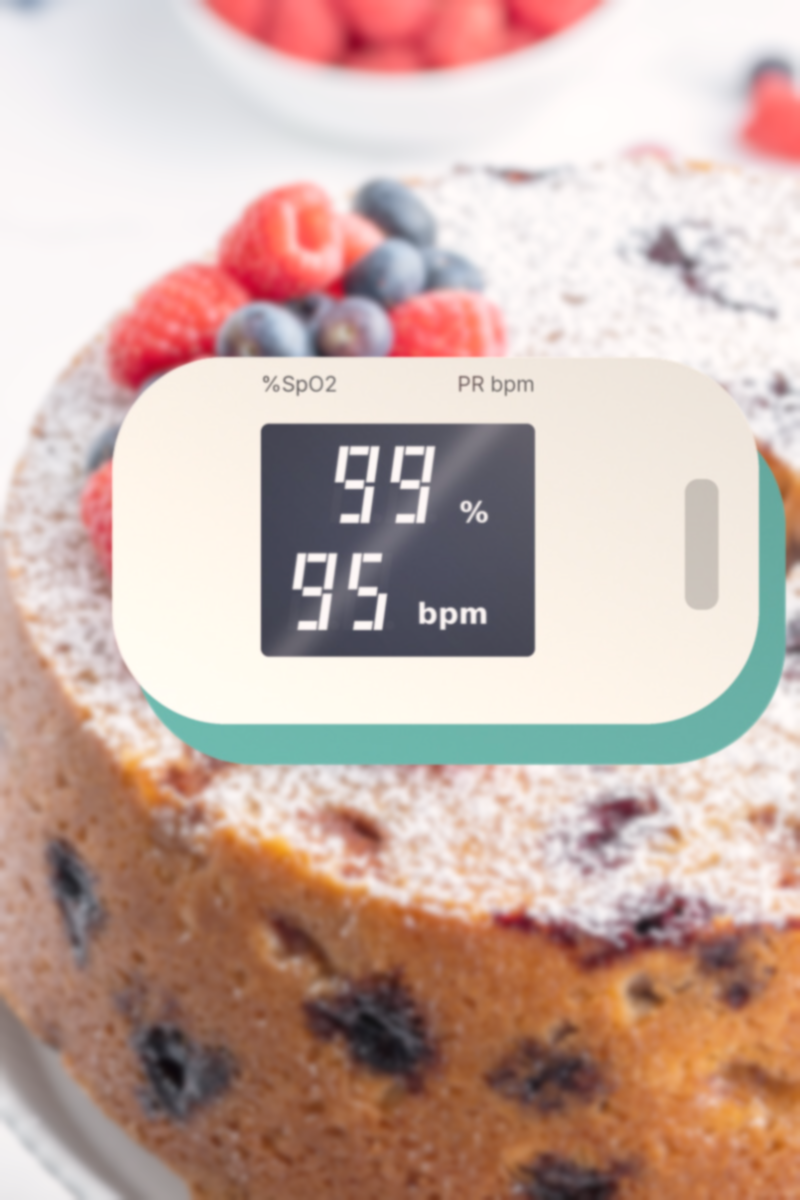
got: 99 %
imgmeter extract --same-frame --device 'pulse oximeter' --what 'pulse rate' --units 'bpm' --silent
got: 95 bpm
